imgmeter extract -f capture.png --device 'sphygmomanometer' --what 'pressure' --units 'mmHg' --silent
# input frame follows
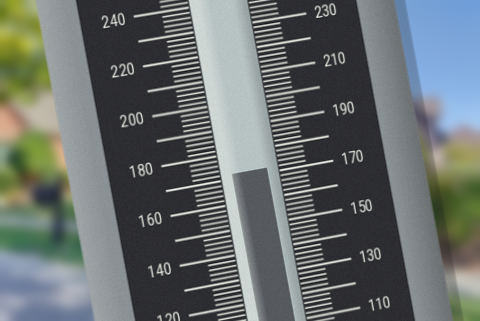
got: 172 mmHg
